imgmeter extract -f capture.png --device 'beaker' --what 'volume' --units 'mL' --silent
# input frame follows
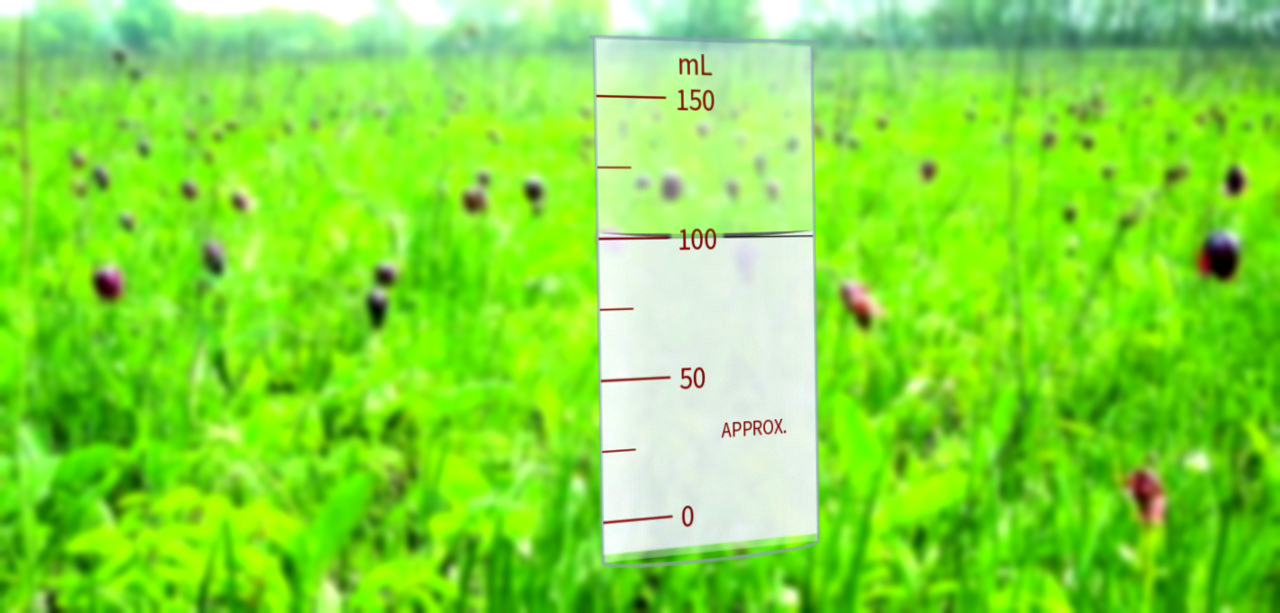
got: 100 mL
